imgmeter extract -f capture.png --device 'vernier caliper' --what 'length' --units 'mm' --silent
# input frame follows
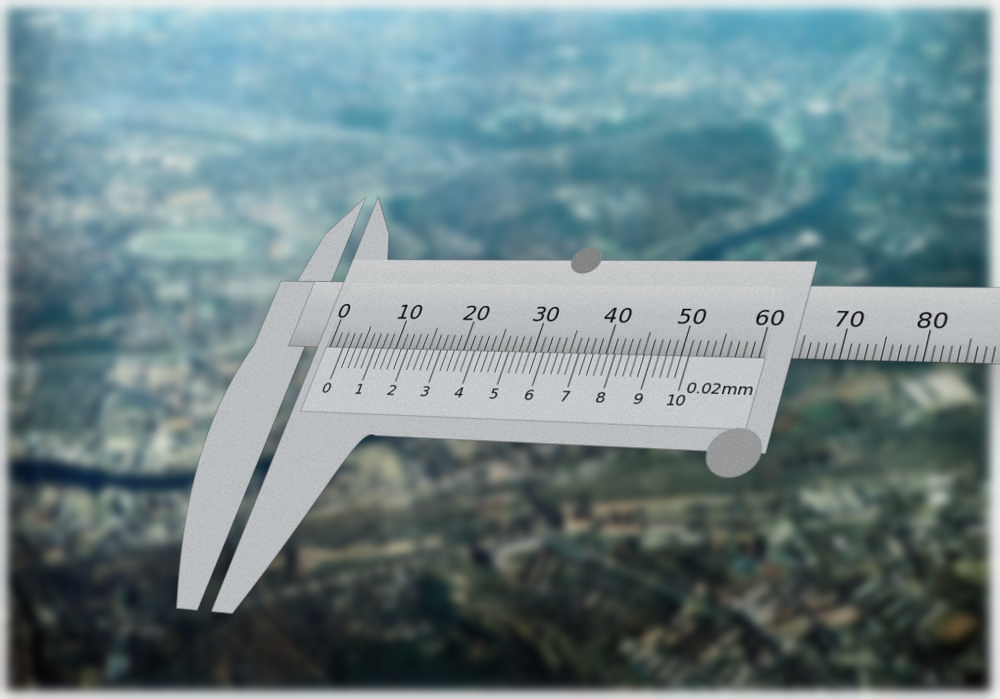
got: 2.0 mm
